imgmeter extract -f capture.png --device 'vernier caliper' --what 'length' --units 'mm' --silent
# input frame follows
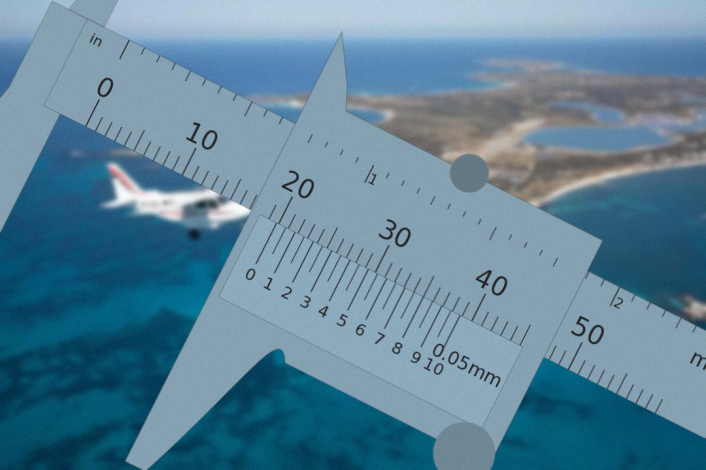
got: 19.8 mm
